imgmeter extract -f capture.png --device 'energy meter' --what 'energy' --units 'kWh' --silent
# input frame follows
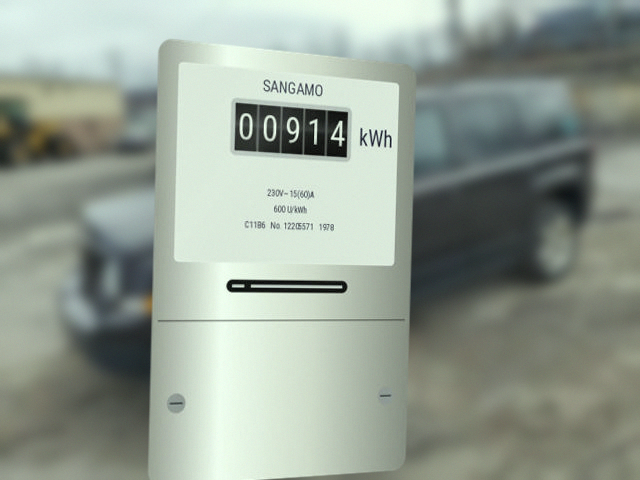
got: 914 kWh
